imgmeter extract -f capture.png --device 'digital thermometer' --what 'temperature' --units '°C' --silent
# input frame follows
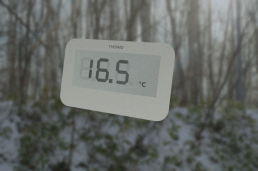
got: 16.5 °C
